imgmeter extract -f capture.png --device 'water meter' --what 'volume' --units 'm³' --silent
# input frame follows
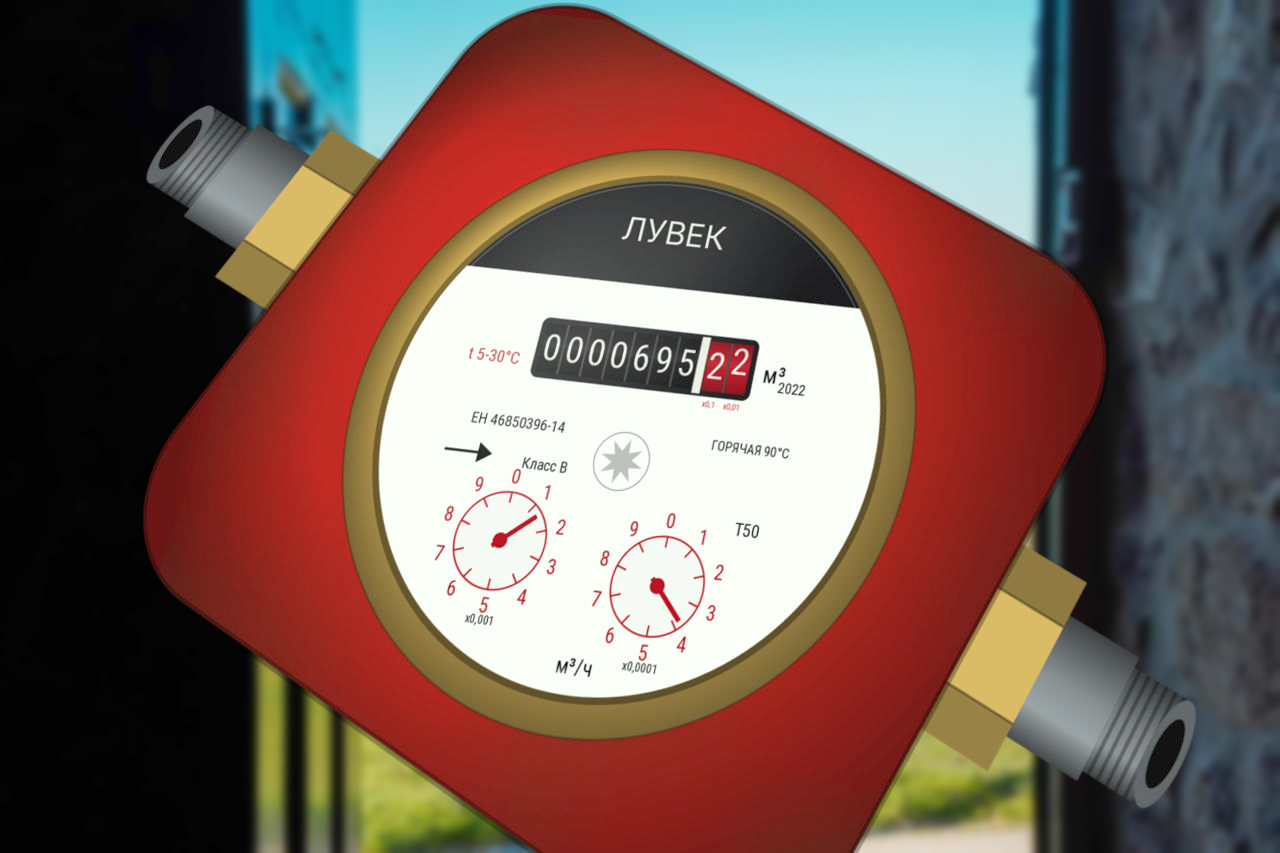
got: 695.2213 m³
